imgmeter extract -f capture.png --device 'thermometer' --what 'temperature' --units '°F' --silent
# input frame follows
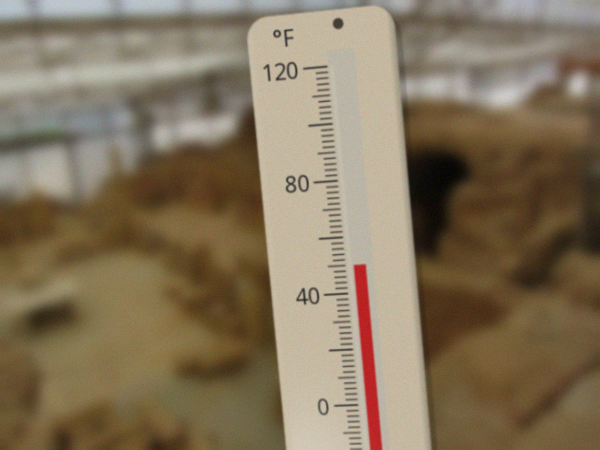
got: 50 °F
